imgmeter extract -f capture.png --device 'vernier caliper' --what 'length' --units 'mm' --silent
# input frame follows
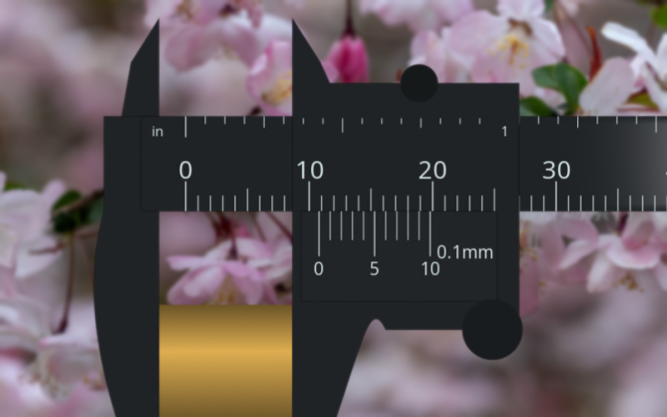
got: 10.8 mm
